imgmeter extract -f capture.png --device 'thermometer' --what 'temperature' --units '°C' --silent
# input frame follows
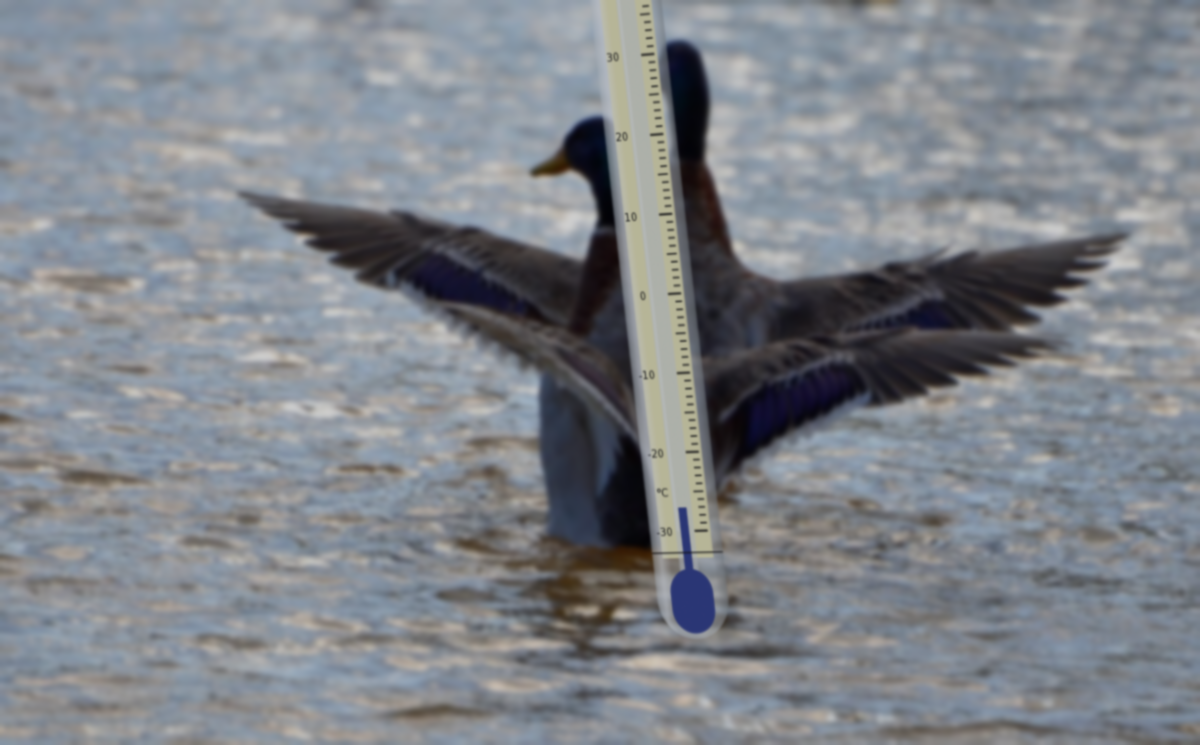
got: -27 °C
